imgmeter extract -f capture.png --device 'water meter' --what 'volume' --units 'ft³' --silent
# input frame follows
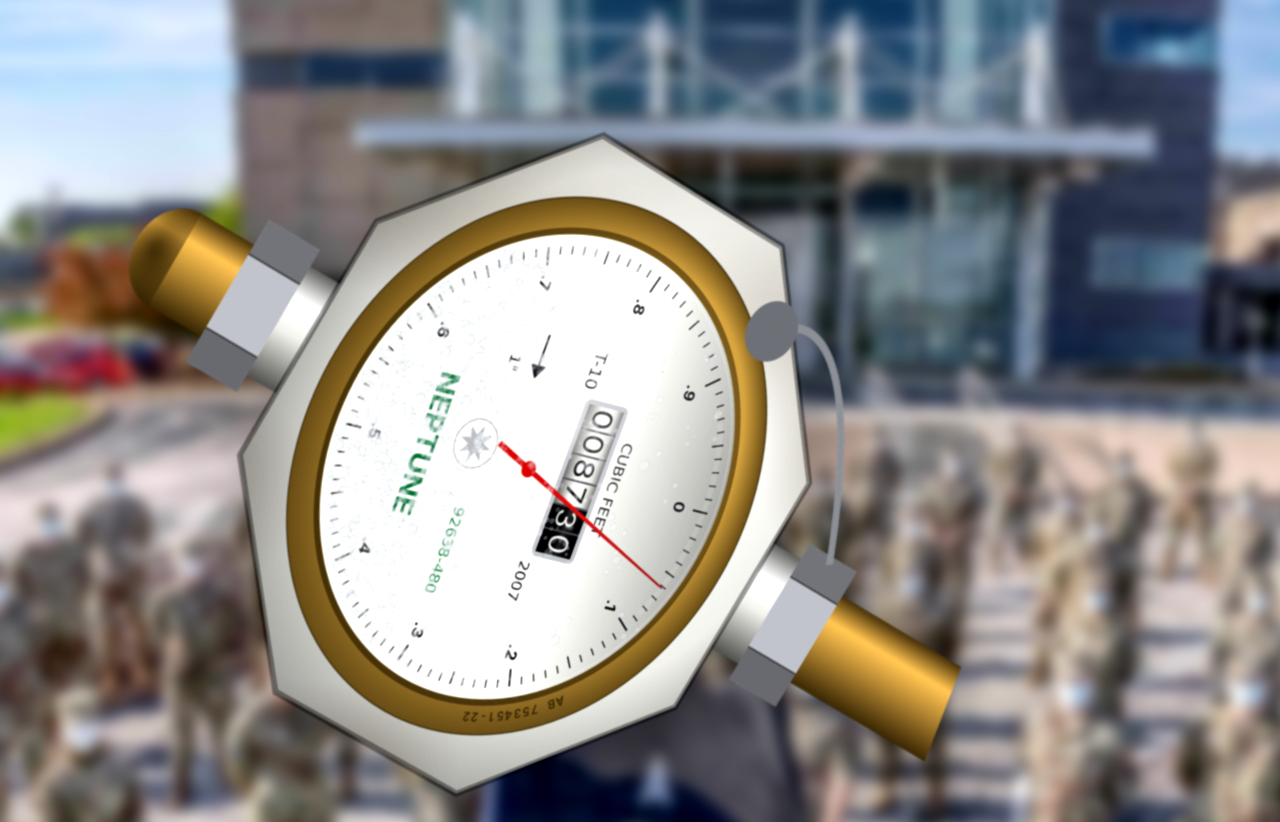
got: 8730.06 ft³
